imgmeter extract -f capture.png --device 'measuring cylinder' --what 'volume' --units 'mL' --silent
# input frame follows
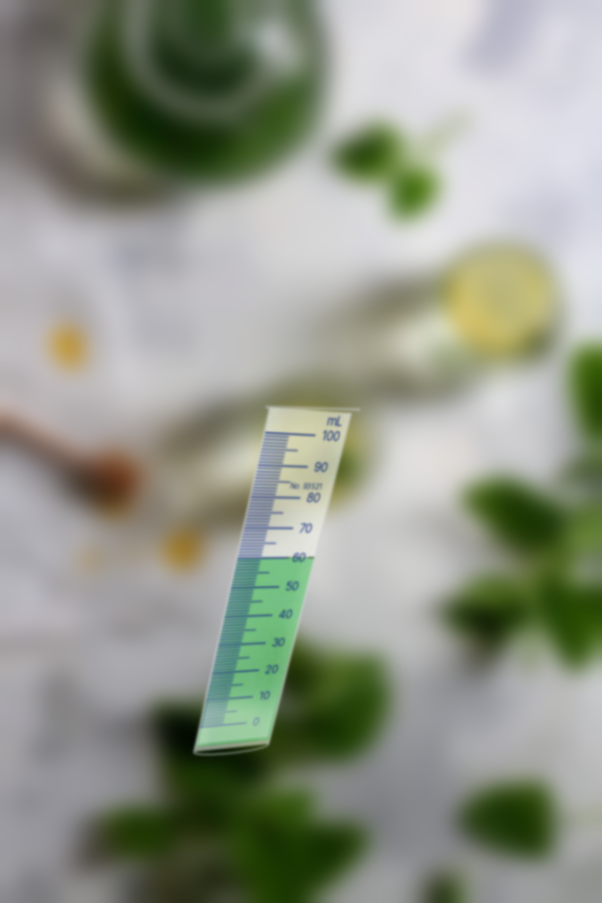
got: 60 mL
